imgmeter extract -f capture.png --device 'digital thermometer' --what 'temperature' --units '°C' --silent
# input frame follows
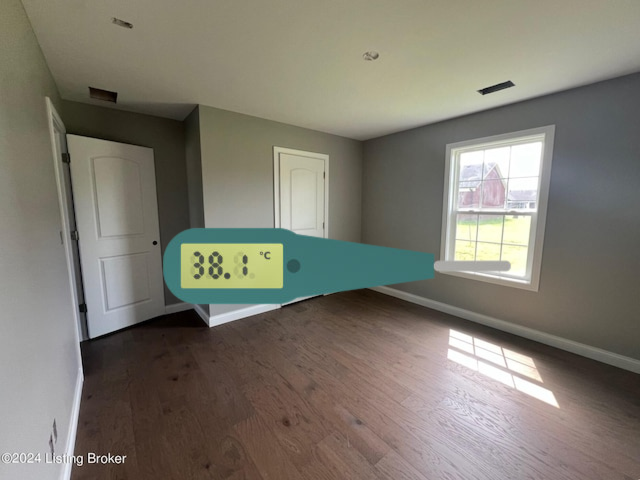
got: 38.1 °C
